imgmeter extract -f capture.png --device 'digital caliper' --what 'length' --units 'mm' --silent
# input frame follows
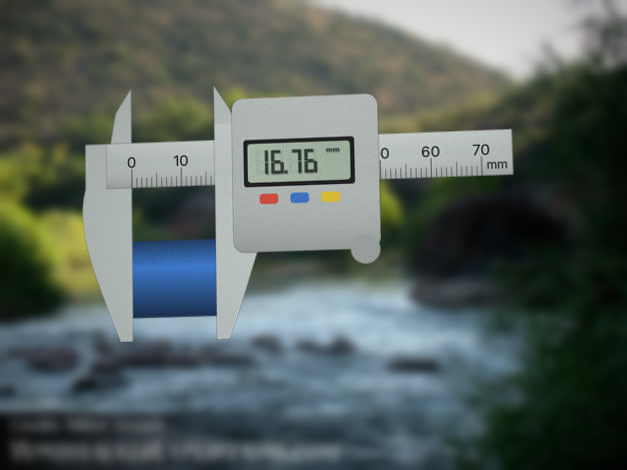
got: 16.76 mm
